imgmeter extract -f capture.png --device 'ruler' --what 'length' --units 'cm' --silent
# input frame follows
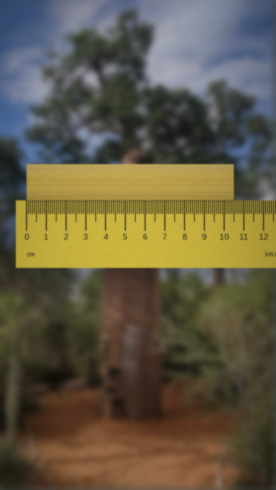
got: 10.5 cm
